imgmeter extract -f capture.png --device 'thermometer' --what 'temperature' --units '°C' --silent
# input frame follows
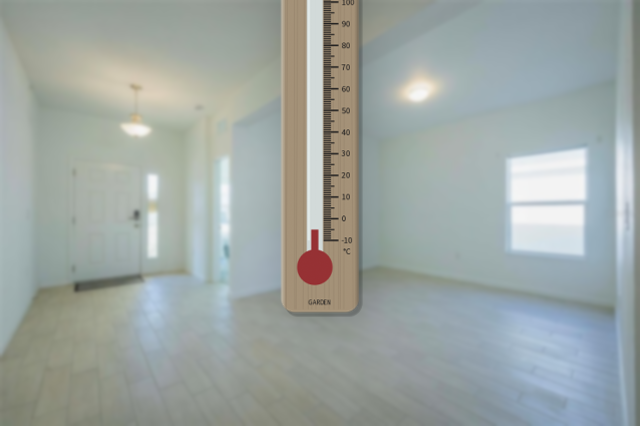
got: -5 °C
